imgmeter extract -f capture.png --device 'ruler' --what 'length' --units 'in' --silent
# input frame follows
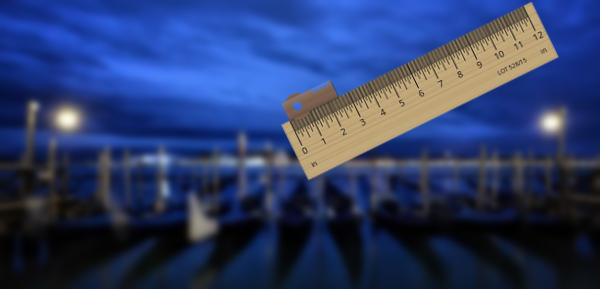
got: 2.5 in
